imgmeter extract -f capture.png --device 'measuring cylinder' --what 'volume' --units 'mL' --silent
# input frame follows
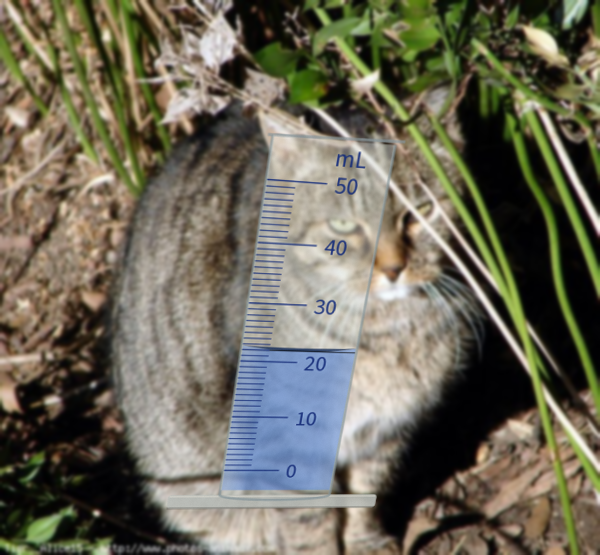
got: 22 mL
